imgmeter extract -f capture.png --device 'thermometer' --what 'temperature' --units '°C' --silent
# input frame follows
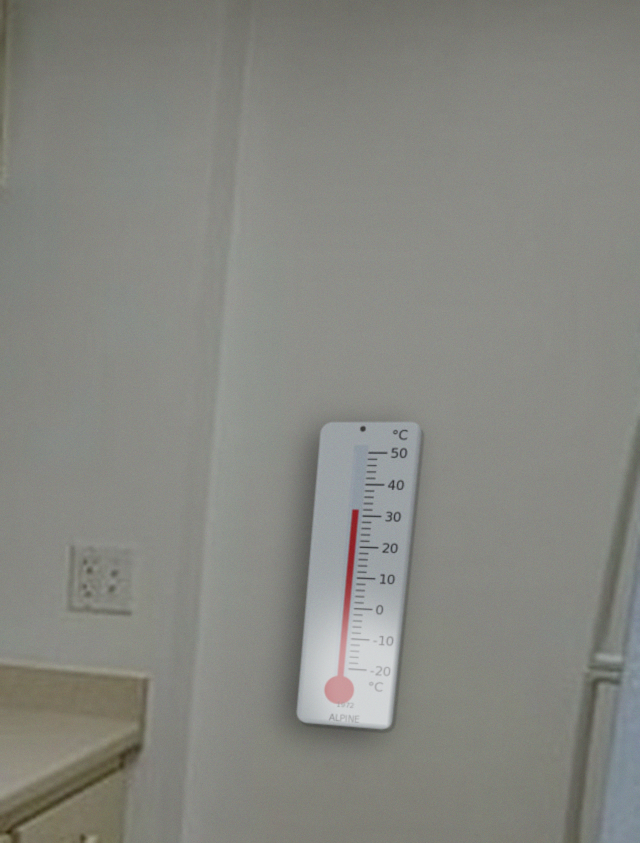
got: 32 °C
